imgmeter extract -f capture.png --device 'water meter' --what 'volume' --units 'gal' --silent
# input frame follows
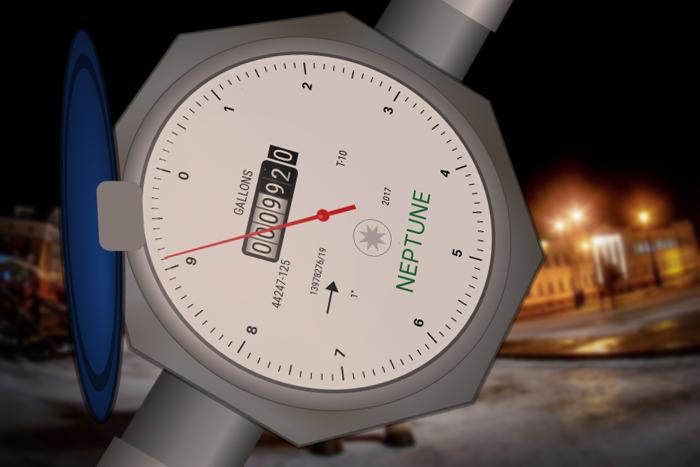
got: 9919.1 gal
